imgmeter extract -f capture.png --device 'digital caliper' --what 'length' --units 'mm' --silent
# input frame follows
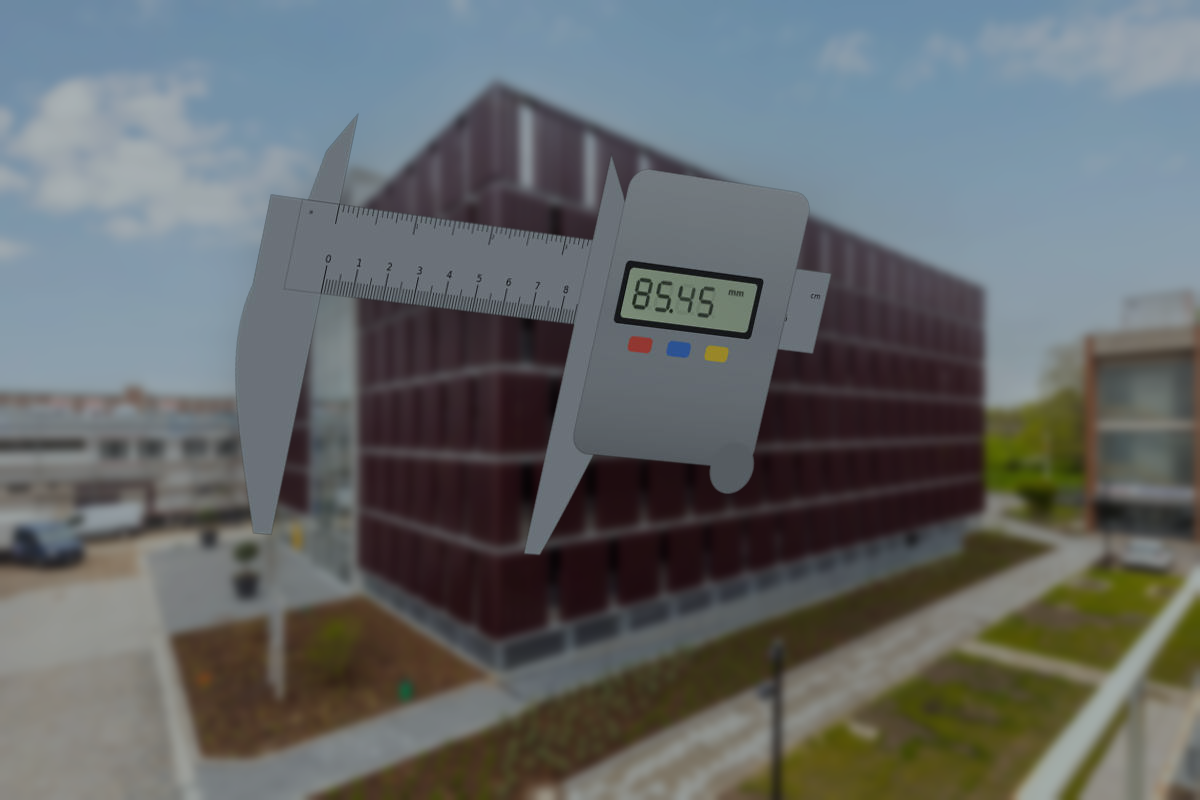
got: 85.45 mm
